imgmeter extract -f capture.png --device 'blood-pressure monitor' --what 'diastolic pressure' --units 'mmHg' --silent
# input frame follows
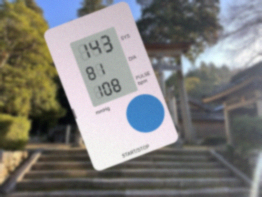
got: 81 mmHg
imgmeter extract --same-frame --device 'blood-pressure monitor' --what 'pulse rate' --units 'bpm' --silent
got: 108 bpm
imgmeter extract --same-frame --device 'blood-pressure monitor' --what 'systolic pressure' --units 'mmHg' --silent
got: 143 mmHg
